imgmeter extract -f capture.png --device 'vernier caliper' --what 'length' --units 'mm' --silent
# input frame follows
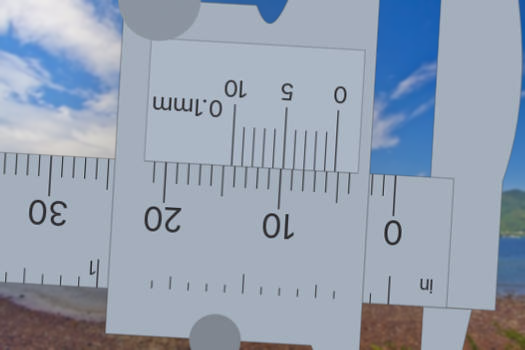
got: 5.3 mm
